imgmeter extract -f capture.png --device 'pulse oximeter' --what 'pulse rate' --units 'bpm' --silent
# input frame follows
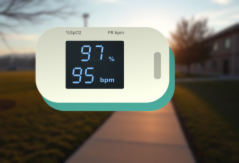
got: 95 bpm
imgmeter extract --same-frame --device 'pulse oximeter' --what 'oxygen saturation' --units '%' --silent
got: 97 %
